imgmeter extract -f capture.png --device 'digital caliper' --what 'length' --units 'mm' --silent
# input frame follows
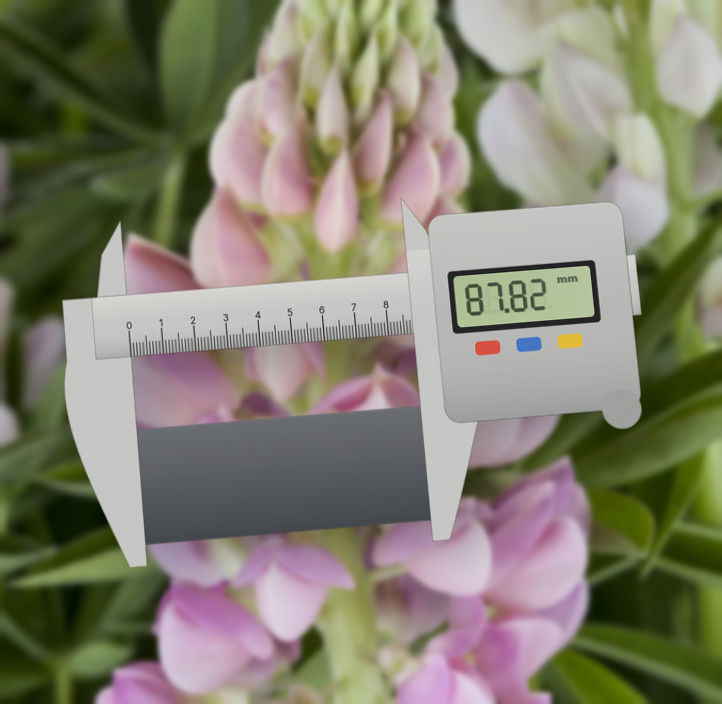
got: 87.82 mm
